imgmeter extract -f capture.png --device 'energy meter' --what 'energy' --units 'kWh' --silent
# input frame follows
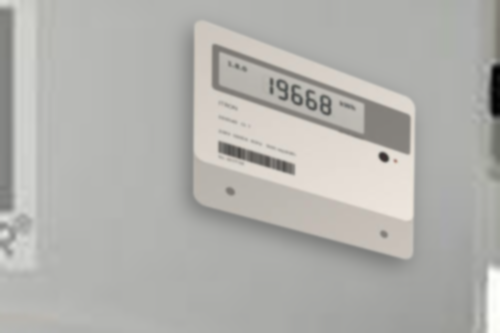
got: 19668 kWh
